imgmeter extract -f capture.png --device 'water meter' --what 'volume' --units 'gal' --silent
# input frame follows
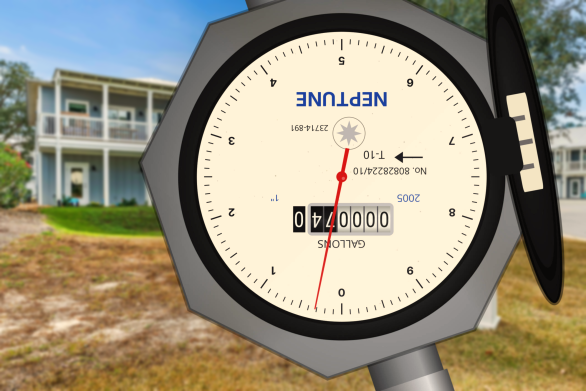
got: 740.3 gal
